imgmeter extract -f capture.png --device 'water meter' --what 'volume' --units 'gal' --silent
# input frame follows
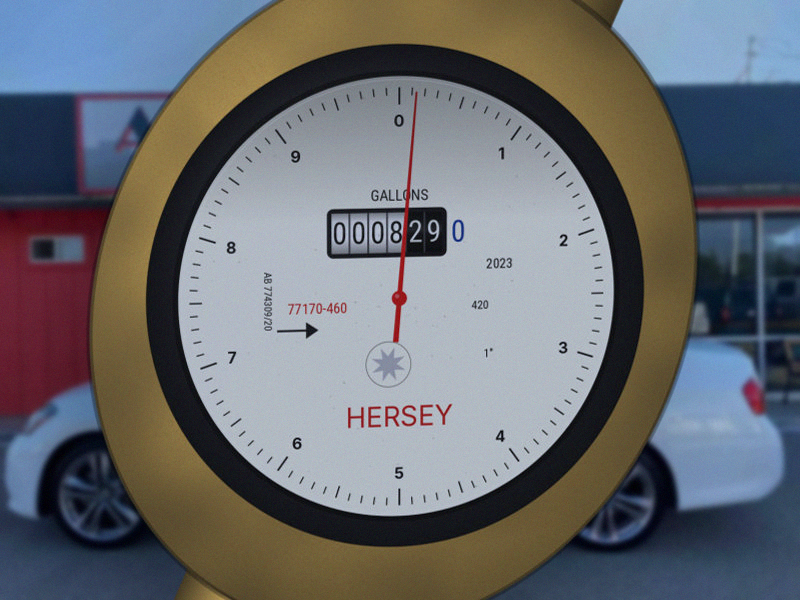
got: 8290.1 gal
